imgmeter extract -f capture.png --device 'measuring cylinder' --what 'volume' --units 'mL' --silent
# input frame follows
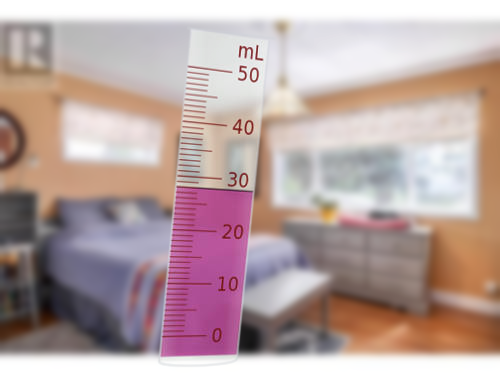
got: 28 mL
